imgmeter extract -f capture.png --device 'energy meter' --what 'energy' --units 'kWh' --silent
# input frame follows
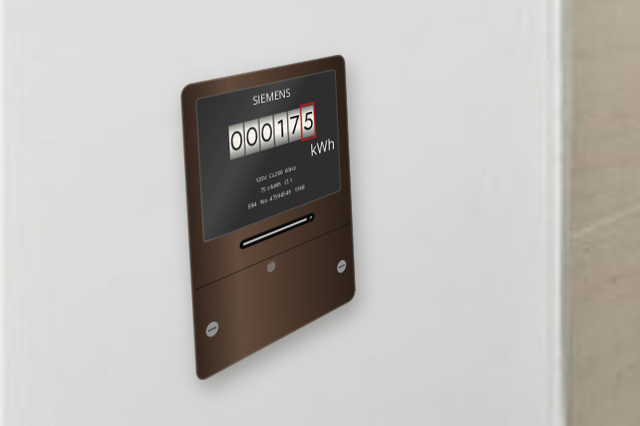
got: 17.5 kWh
